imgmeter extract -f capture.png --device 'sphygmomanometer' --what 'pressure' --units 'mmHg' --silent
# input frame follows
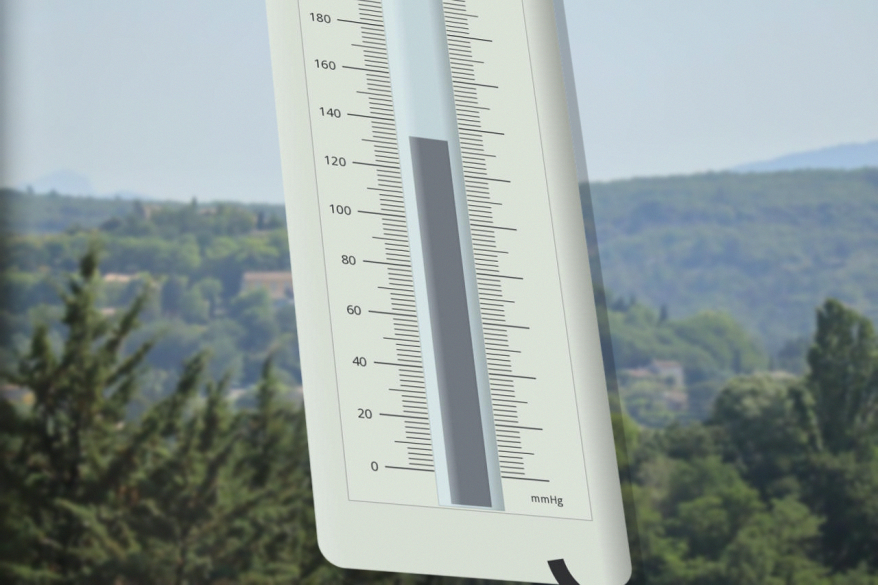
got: 134 mmHg
